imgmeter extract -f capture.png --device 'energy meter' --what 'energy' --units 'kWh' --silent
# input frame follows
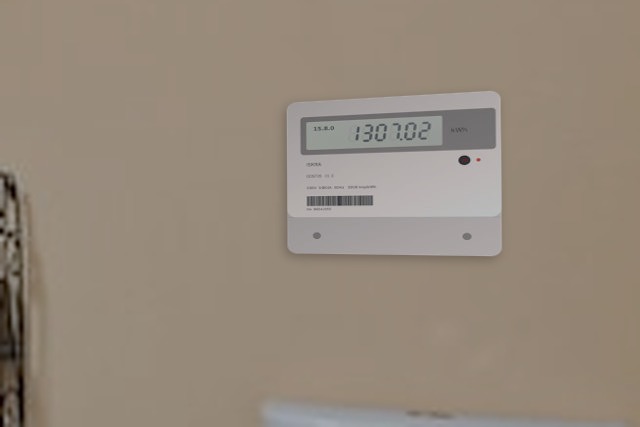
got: 1307.02 kWh
